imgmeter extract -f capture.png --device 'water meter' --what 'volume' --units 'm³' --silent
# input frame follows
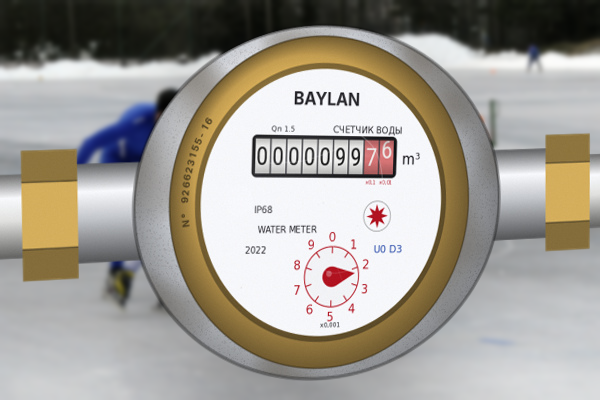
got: 99.762 m³
